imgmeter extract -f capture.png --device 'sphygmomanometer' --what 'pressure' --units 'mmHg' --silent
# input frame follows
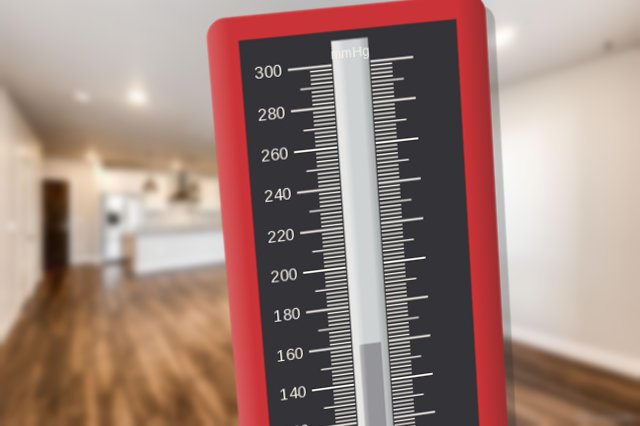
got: 160 mmHg
